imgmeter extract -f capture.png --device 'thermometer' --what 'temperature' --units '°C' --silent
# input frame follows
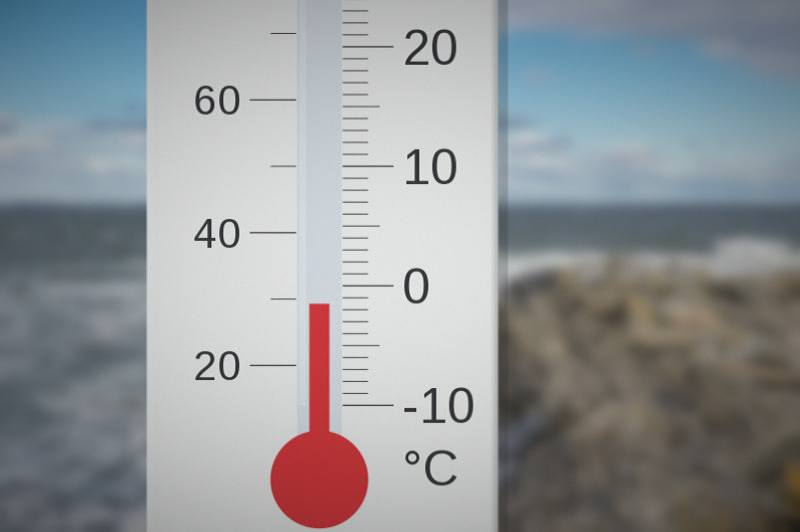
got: -1.5 °C
